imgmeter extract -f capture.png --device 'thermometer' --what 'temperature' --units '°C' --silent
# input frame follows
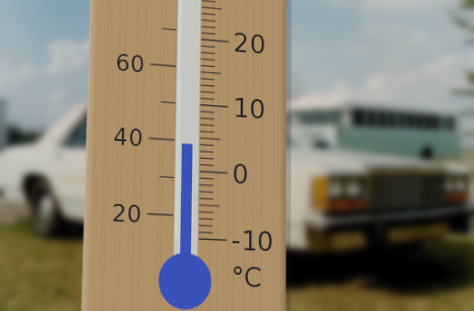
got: 4 °C
